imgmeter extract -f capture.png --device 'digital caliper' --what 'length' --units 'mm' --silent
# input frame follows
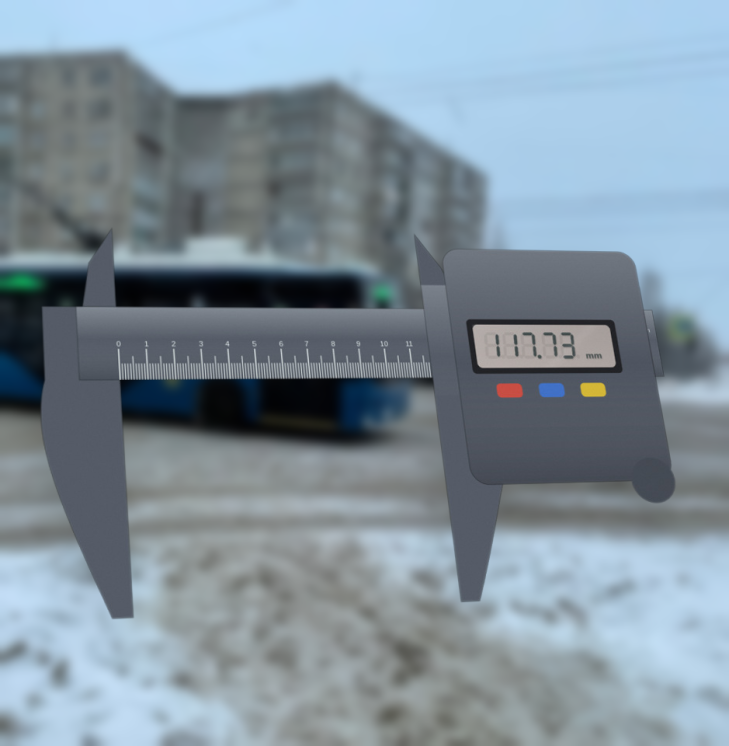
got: 117.73 mm
